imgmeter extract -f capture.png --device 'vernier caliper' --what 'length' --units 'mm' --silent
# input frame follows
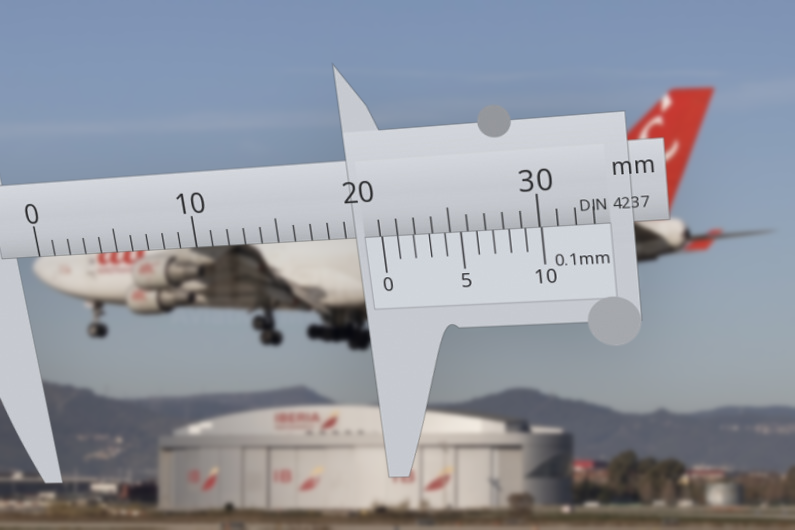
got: 21.1 mm
